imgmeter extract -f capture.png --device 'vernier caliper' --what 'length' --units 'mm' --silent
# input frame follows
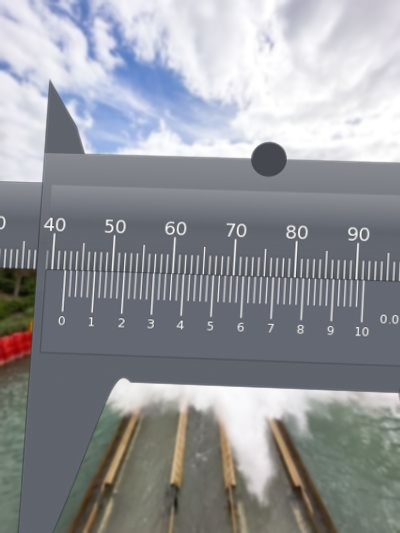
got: 42.2 mm
